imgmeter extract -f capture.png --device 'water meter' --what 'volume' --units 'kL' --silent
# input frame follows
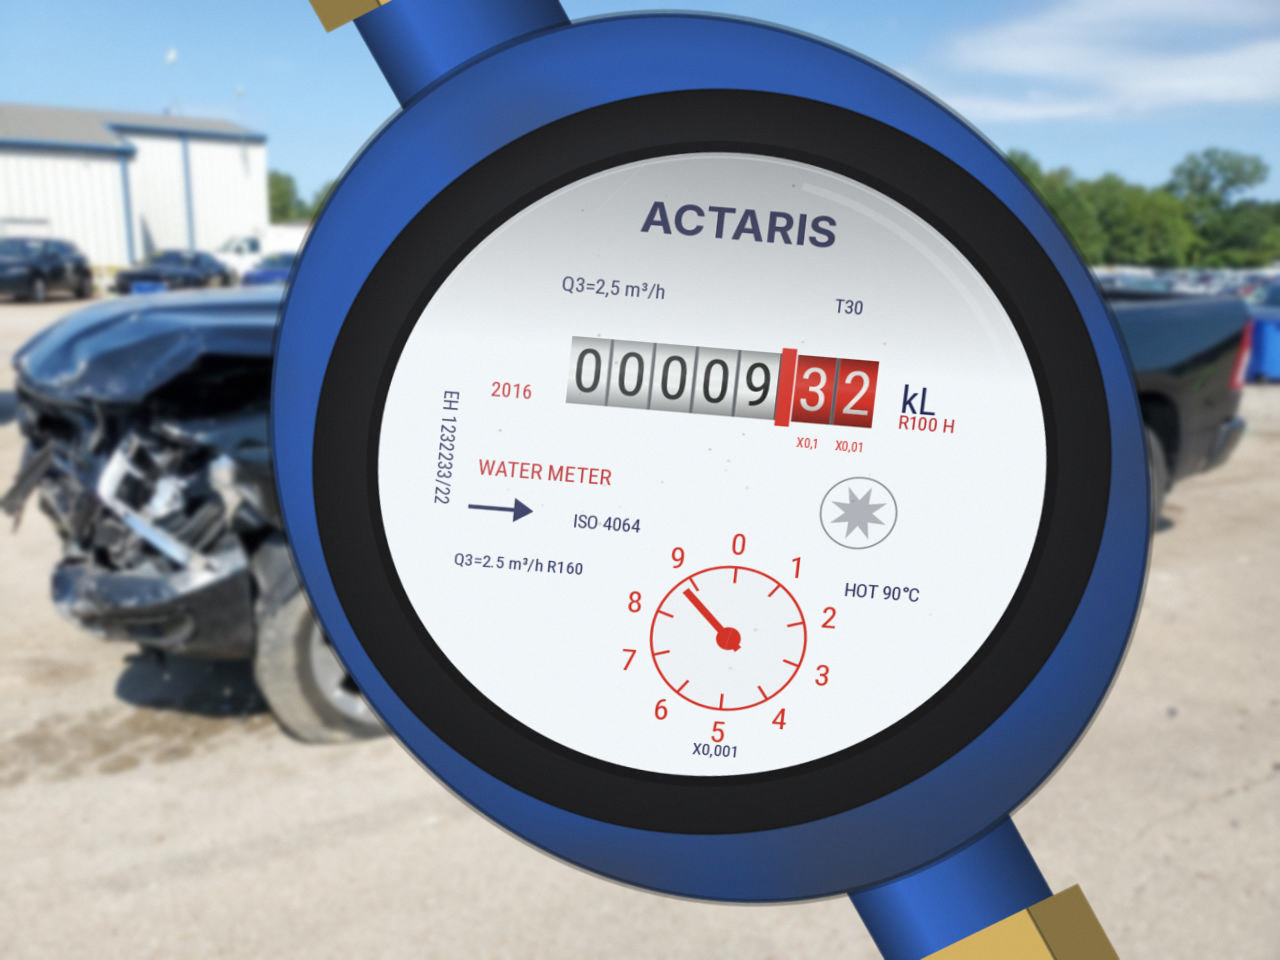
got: 9.328 kL
